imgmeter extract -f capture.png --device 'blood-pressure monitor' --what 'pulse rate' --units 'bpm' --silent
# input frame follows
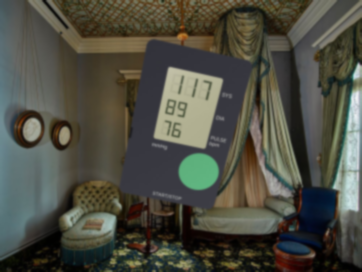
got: 76 bpm
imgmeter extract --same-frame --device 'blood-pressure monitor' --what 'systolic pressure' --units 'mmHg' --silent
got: 117 mmHg
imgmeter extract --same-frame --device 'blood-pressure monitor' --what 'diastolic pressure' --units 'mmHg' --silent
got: 89 mmHg
